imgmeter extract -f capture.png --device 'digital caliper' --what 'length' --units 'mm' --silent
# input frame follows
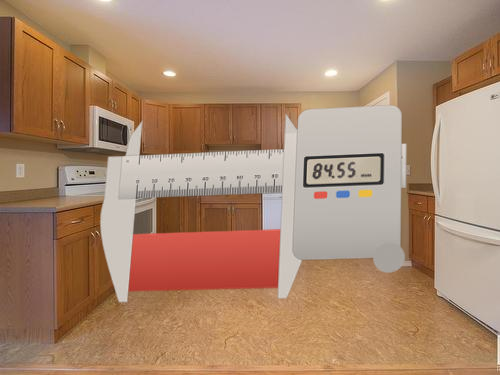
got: 84.55 mm
